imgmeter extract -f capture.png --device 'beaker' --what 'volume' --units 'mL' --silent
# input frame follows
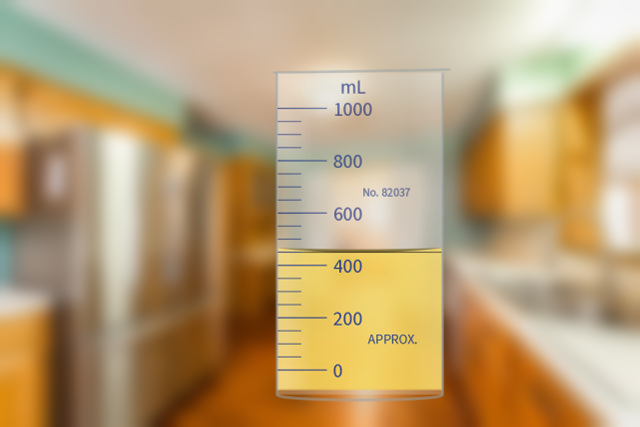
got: 450 mL
